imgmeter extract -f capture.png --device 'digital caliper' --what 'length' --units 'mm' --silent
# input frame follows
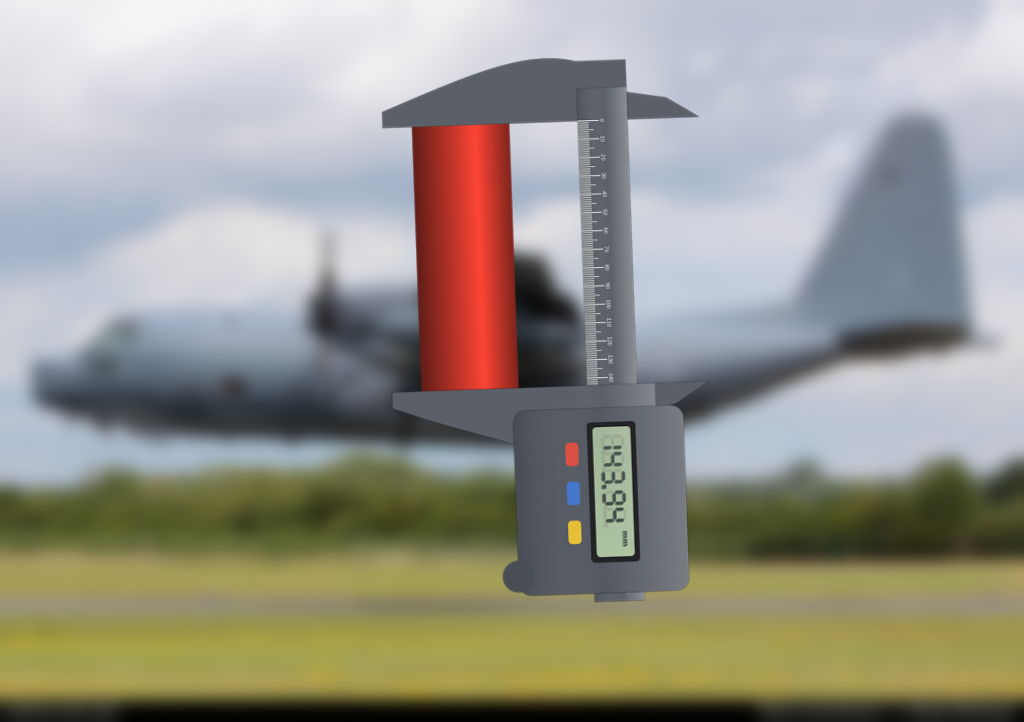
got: 143.94 mm
